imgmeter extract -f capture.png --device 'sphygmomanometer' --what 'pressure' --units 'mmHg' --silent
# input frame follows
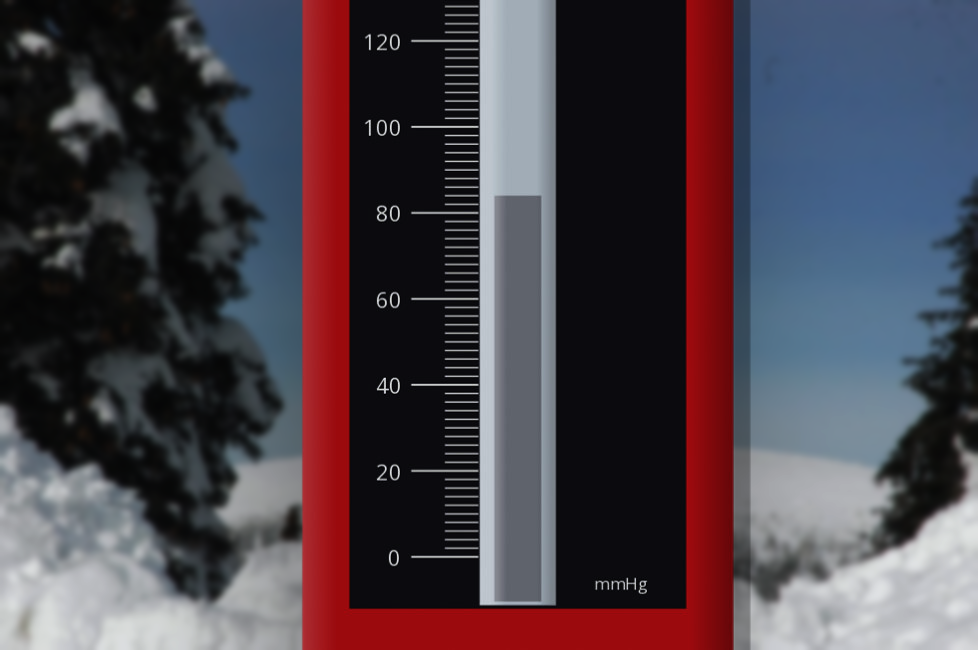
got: 84 mmHg
